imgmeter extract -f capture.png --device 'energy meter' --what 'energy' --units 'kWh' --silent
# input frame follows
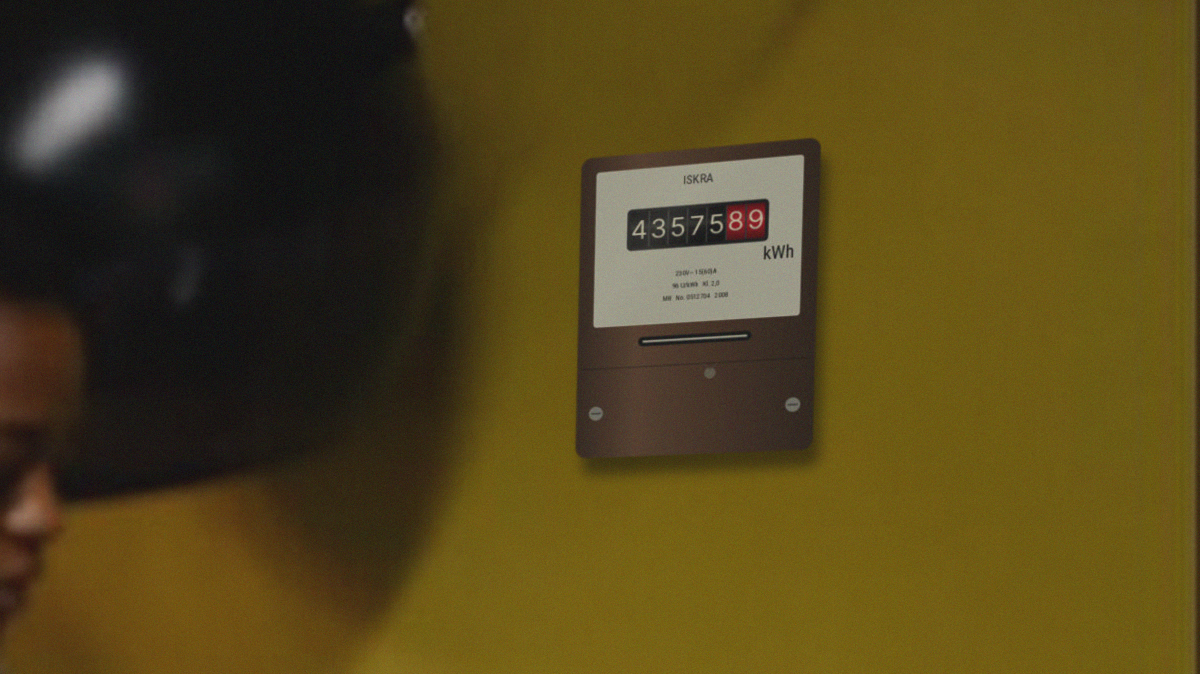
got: 43575.89 kWh
